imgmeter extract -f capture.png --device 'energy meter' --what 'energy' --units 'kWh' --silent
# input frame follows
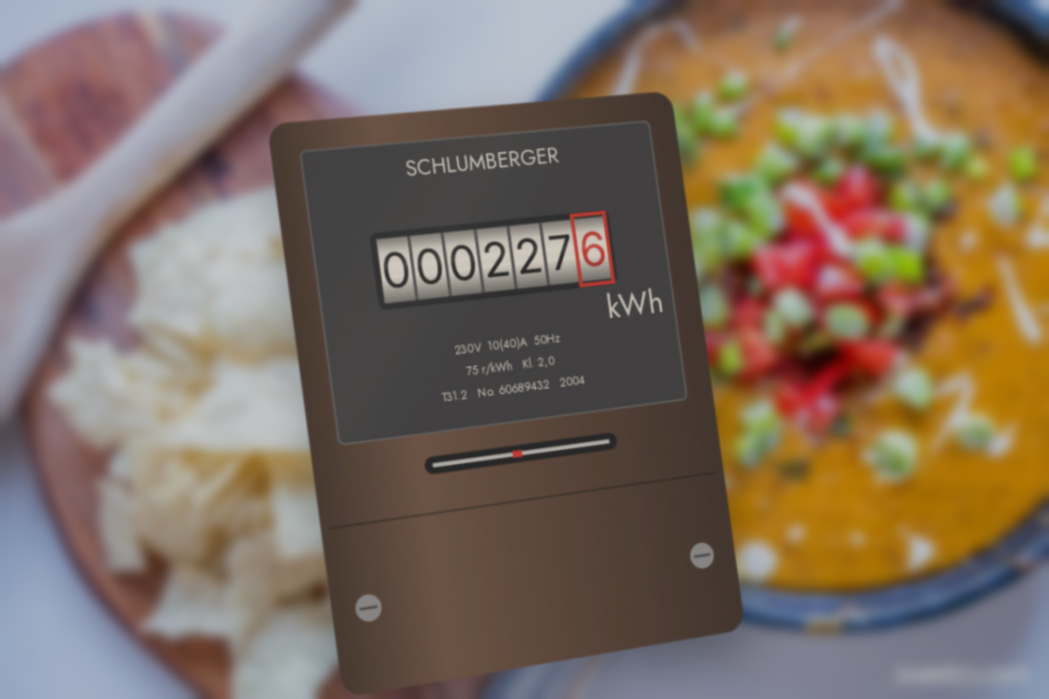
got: 227.6 kWh
